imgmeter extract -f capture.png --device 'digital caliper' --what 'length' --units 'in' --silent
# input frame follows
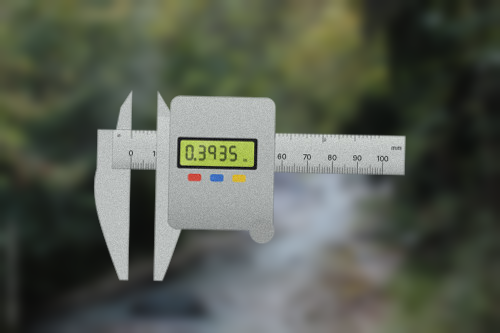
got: 0.3935 in
